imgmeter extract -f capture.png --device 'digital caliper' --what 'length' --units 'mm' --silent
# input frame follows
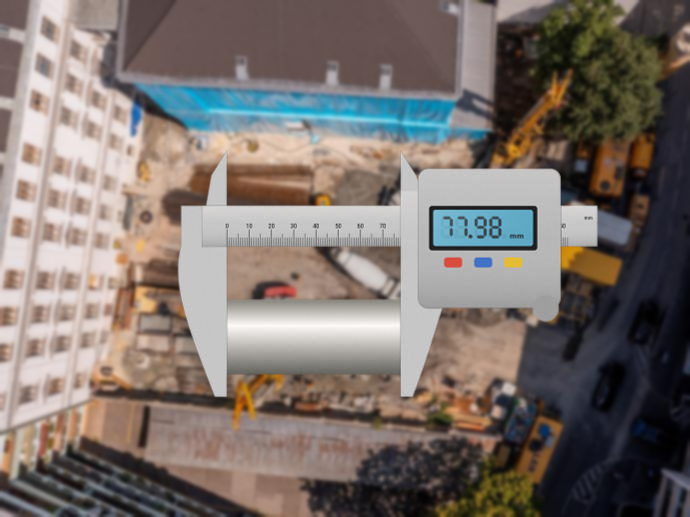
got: 77.98 mm
